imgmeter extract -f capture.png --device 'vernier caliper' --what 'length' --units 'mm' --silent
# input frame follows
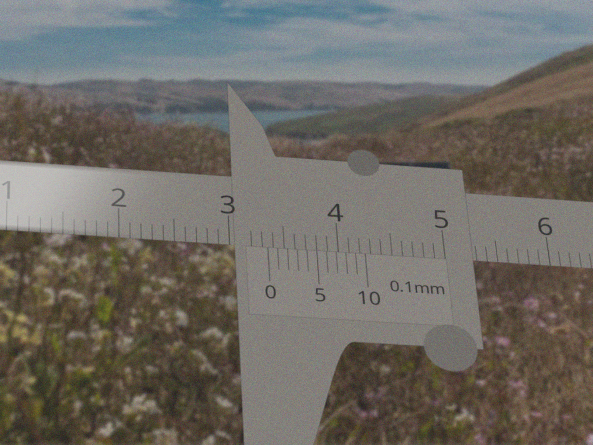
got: 33.5 mm
